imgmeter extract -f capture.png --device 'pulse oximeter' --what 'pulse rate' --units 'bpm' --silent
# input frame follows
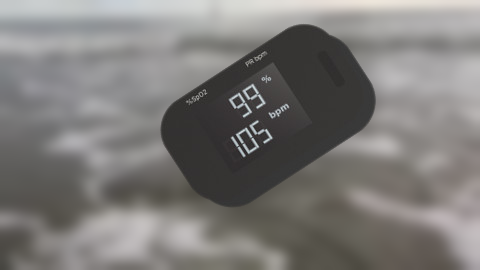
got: 105 bpm
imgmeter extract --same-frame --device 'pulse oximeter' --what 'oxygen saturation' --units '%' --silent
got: 99 %
